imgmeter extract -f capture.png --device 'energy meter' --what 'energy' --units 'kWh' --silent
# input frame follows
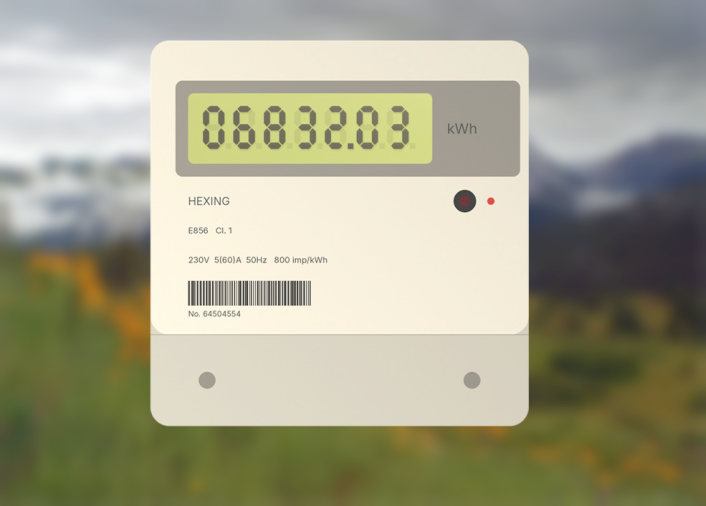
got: 6832.03 kWh
